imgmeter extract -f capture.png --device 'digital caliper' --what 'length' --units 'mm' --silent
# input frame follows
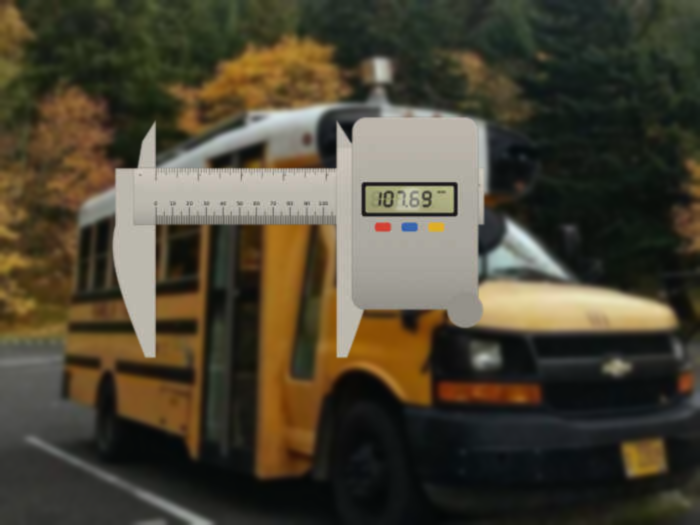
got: 107.69 mm
